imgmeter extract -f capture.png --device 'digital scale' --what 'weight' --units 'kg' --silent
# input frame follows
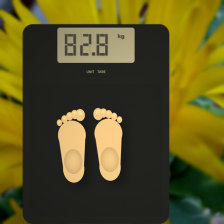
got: 82.8 kg
